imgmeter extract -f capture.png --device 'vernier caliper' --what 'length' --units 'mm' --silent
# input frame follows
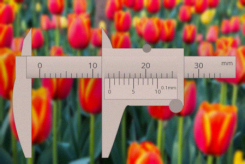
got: 13.2 mm
